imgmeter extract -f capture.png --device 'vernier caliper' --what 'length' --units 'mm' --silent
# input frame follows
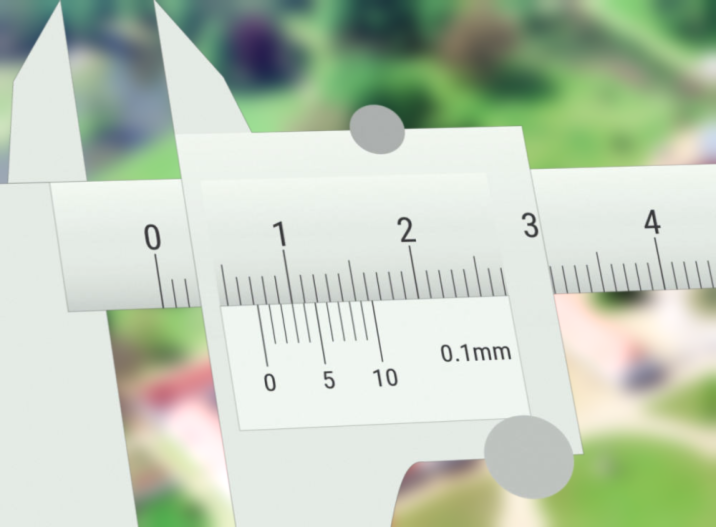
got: 7.3 mm
